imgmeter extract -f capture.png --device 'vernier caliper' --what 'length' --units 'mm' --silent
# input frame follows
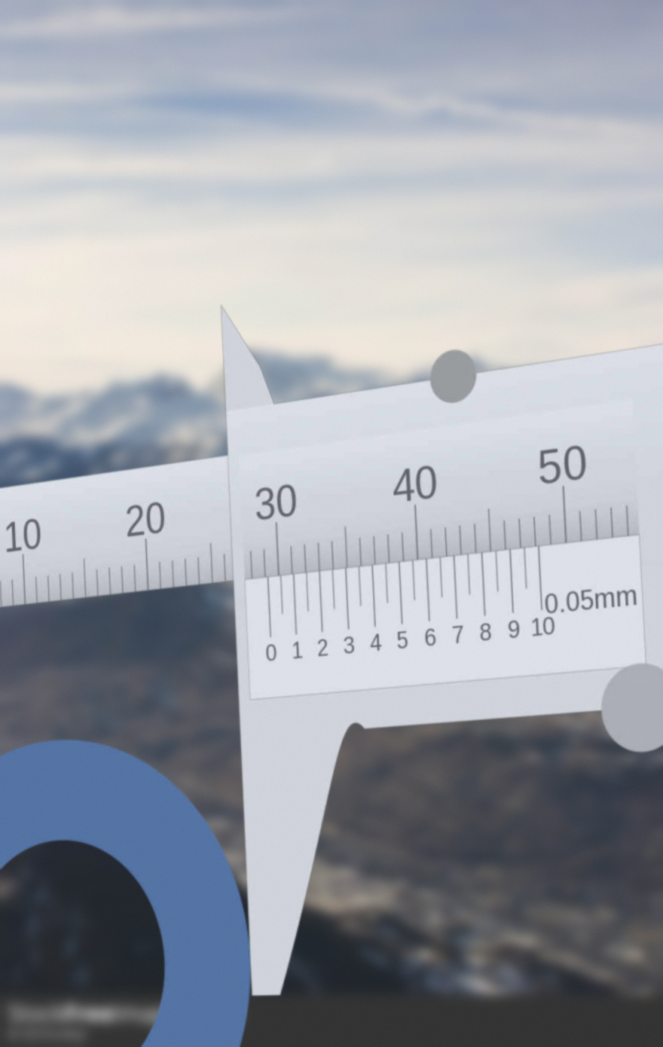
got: 29.2 mm
